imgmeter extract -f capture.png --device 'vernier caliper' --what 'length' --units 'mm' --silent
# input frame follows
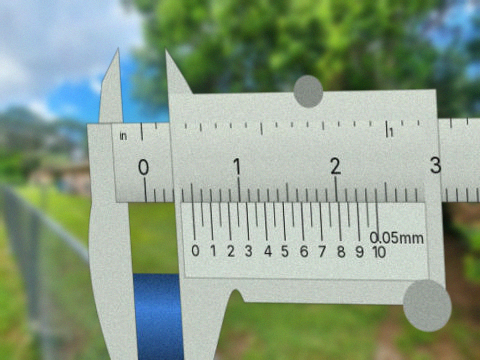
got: 5.0 mm
